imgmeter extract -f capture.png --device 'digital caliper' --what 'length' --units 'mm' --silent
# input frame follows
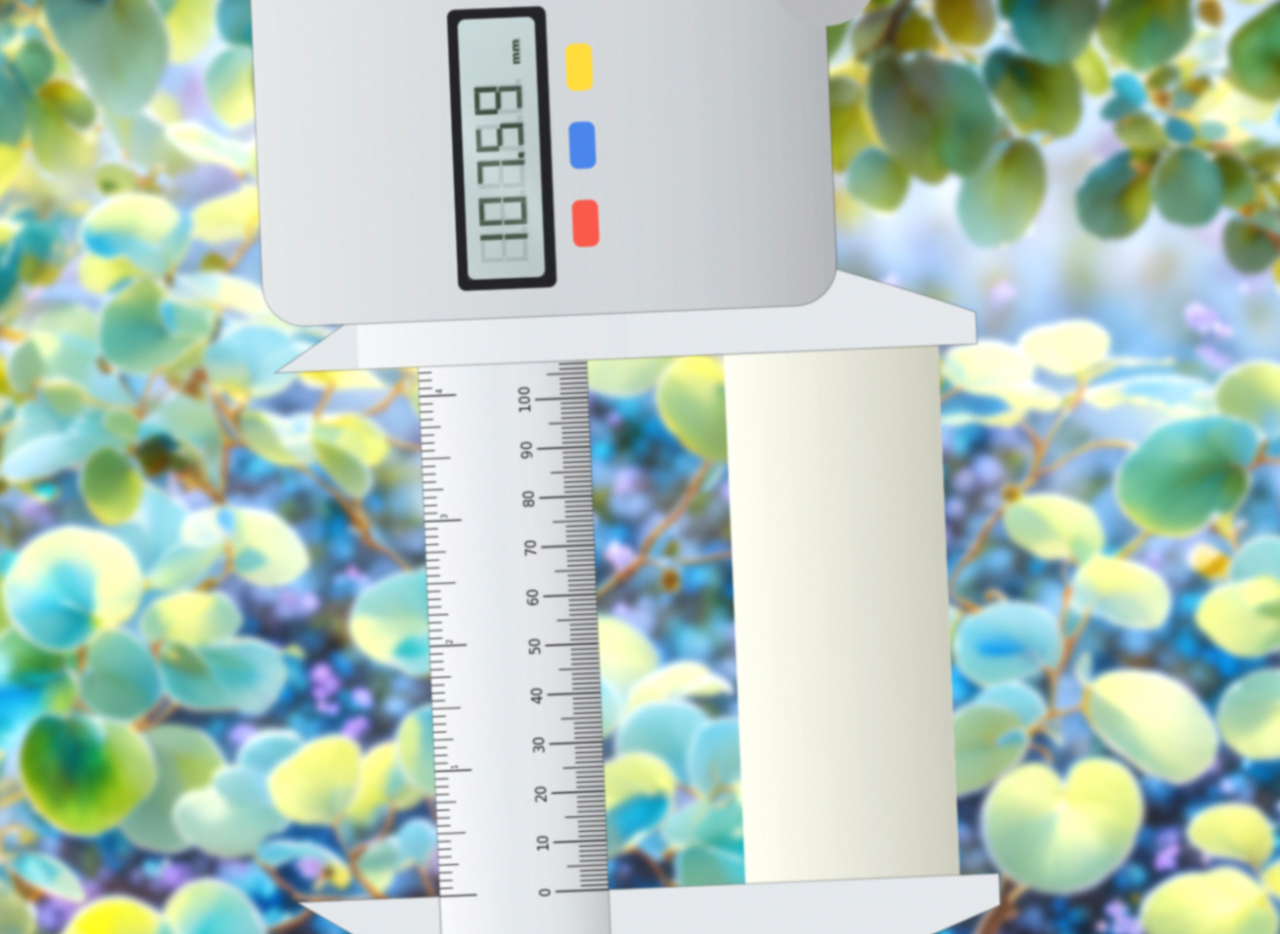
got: 107.59 mm
